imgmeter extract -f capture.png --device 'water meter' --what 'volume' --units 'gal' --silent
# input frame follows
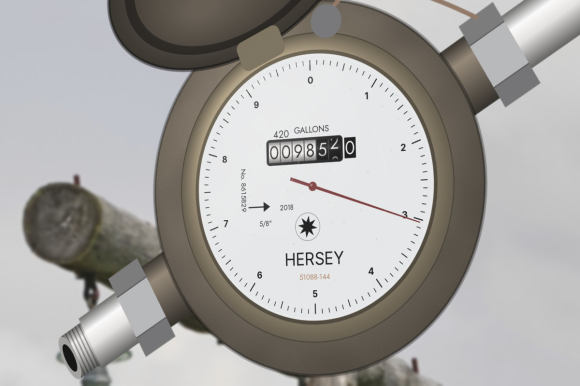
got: 98523.0 gal
